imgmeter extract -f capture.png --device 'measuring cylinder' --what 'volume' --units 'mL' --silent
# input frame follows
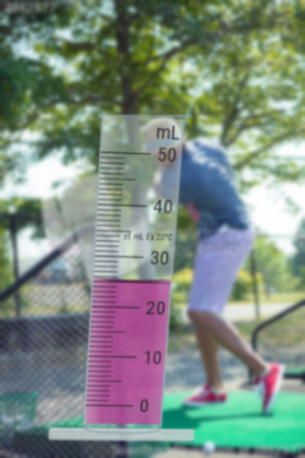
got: 25 mL
